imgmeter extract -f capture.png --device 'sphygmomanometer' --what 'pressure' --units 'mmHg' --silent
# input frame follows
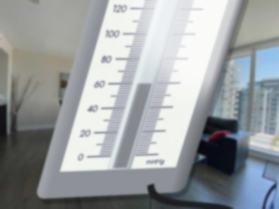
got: 60 mmHg
